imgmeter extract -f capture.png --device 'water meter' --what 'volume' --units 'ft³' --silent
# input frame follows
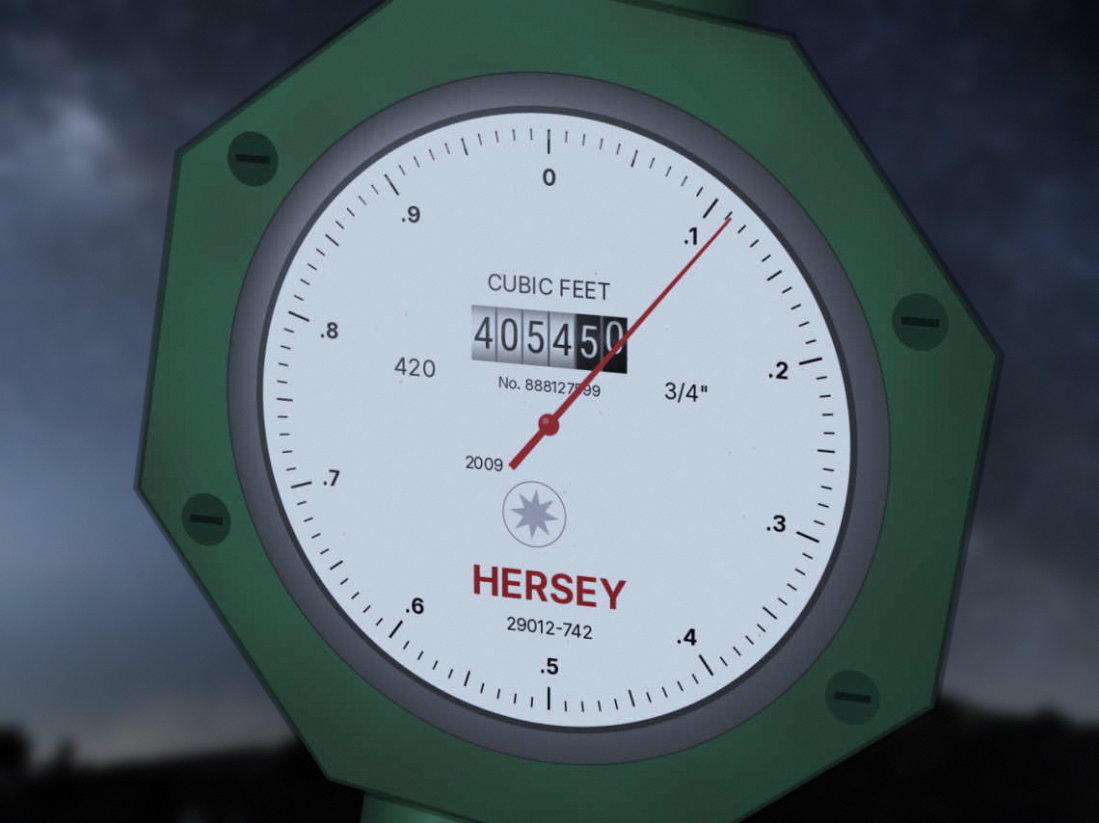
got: 405450.11 ft³
